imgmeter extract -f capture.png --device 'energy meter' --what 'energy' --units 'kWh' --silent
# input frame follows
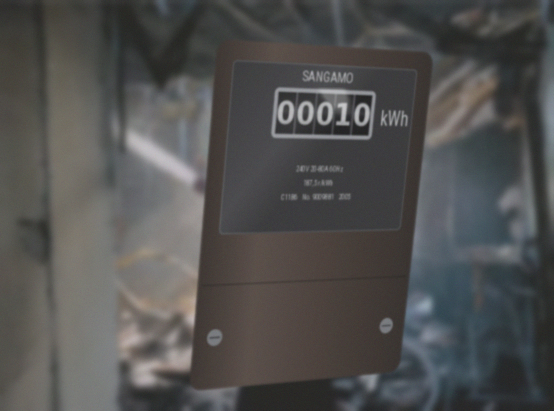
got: 10 kWh
